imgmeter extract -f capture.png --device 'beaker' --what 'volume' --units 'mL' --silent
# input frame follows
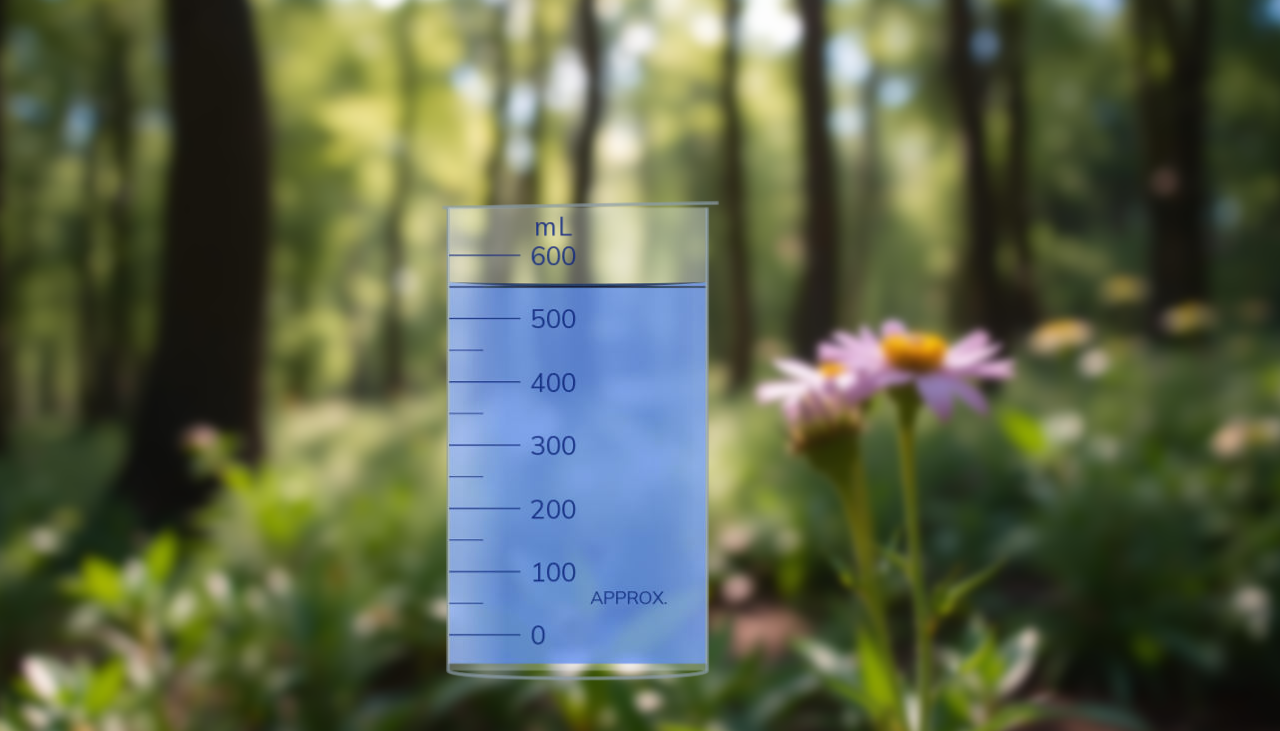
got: 550 mL
